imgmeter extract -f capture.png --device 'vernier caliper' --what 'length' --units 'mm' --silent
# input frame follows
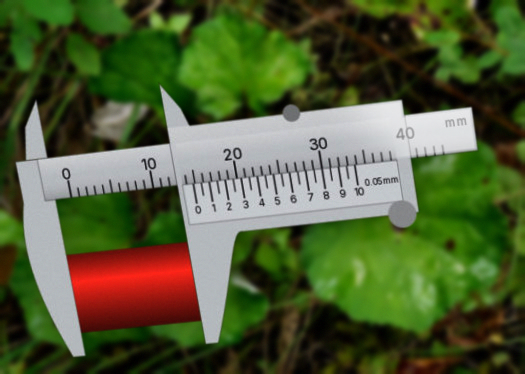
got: 14.8 mm
